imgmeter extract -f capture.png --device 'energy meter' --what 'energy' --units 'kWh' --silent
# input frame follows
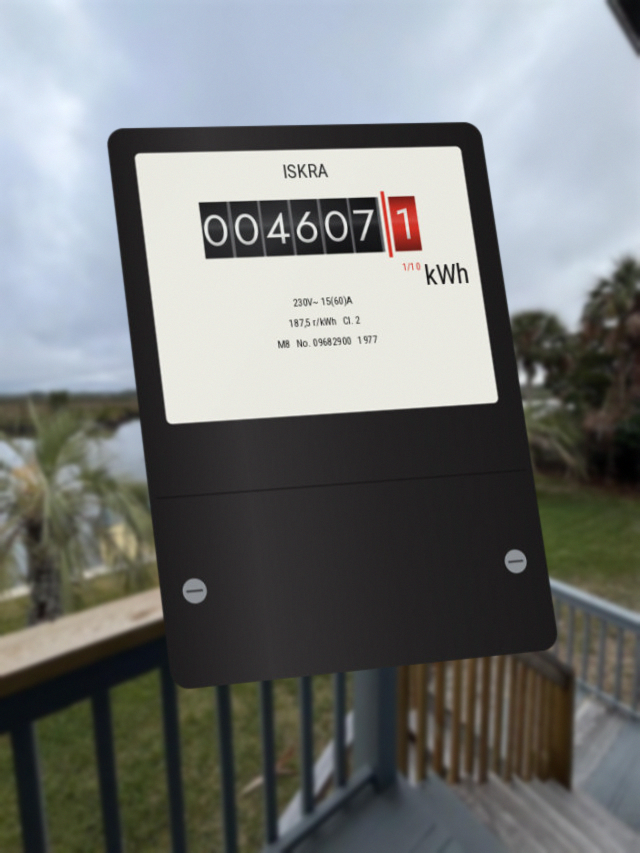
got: 4607.1 kWh
